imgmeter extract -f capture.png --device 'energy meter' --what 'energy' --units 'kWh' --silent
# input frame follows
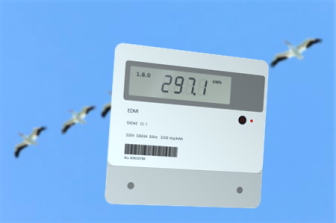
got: 297.1 kWh
